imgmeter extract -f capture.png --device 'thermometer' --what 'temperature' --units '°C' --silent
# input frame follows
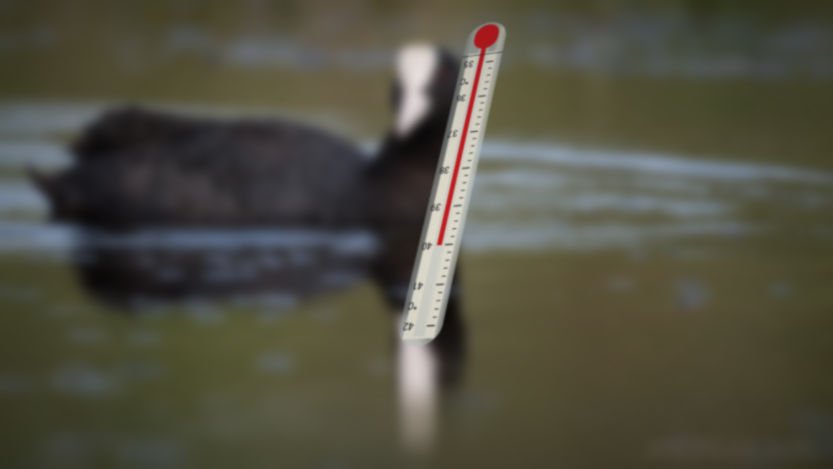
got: 40 °C
